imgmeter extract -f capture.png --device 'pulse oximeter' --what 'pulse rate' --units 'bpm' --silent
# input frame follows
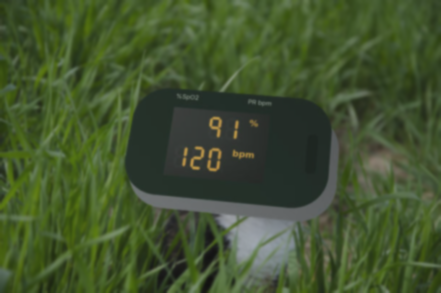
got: 120 bpm
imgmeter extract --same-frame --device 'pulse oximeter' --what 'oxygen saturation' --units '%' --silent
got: 91 %
